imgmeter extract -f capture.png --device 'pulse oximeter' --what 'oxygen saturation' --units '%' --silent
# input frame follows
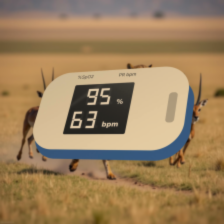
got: 95 %
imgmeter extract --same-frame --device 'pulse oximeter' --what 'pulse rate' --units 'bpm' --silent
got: 63 bpm
